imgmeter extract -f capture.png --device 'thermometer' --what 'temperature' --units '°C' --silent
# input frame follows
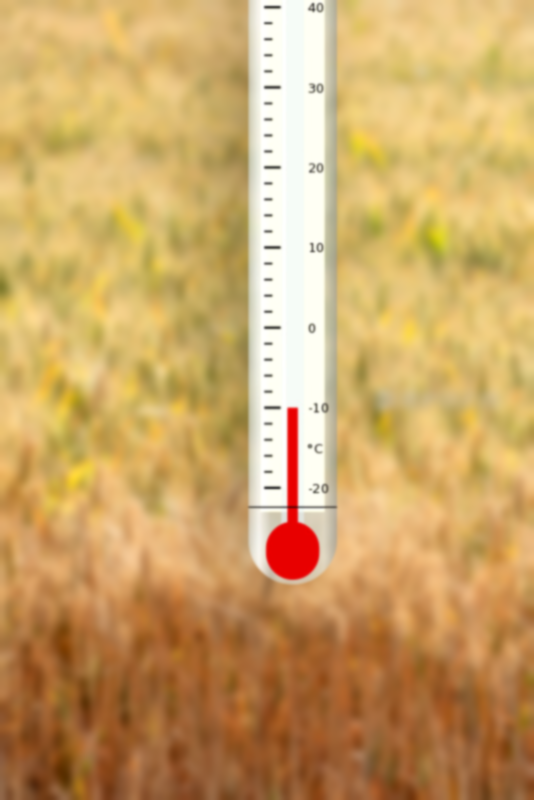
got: -10 °C
